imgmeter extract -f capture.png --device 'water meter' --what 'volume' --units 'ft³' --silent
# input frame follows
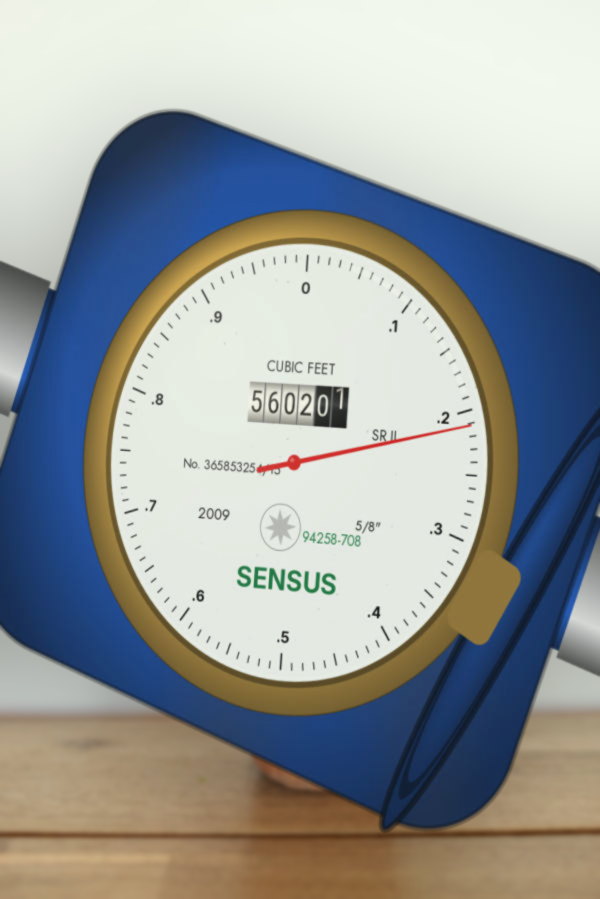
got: 560201.21 ft³
